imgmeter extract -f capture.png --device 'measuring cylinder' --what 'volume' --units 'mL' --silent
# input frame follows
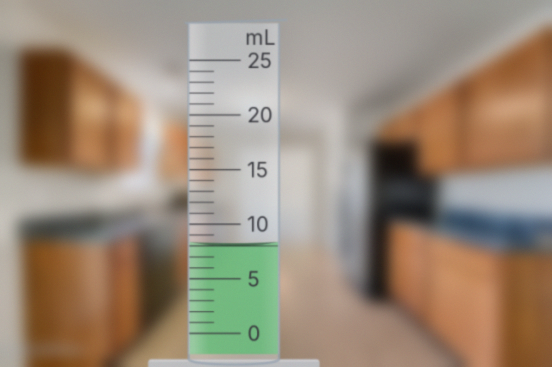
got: 8 mL
